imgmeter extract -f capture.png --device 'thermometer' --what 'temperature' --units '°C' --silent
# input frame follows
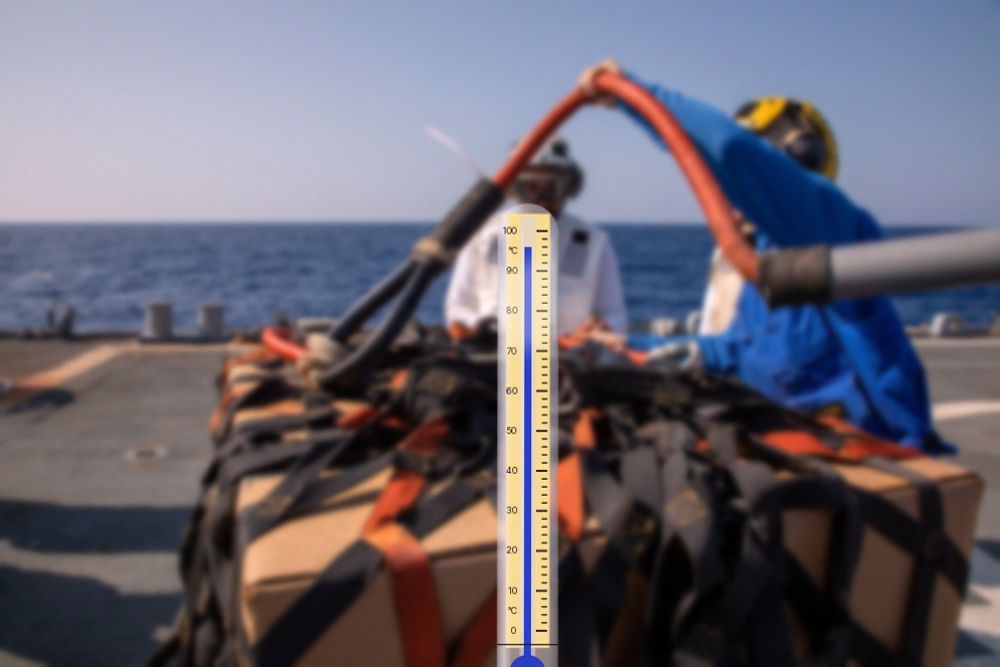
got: 96 °C
